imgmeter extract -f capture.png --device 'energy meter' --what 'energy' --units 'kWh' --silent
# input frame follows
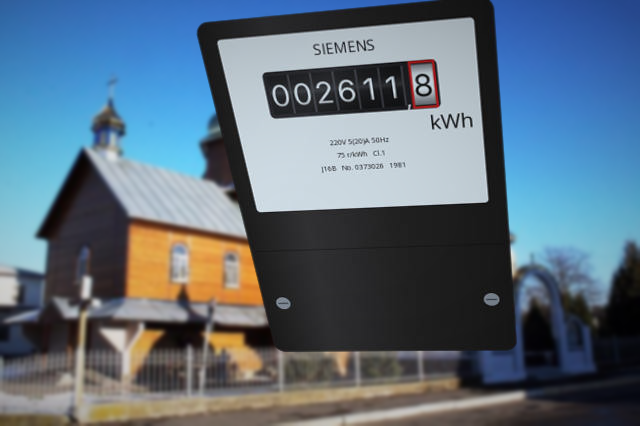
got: 2611.8 kWh
